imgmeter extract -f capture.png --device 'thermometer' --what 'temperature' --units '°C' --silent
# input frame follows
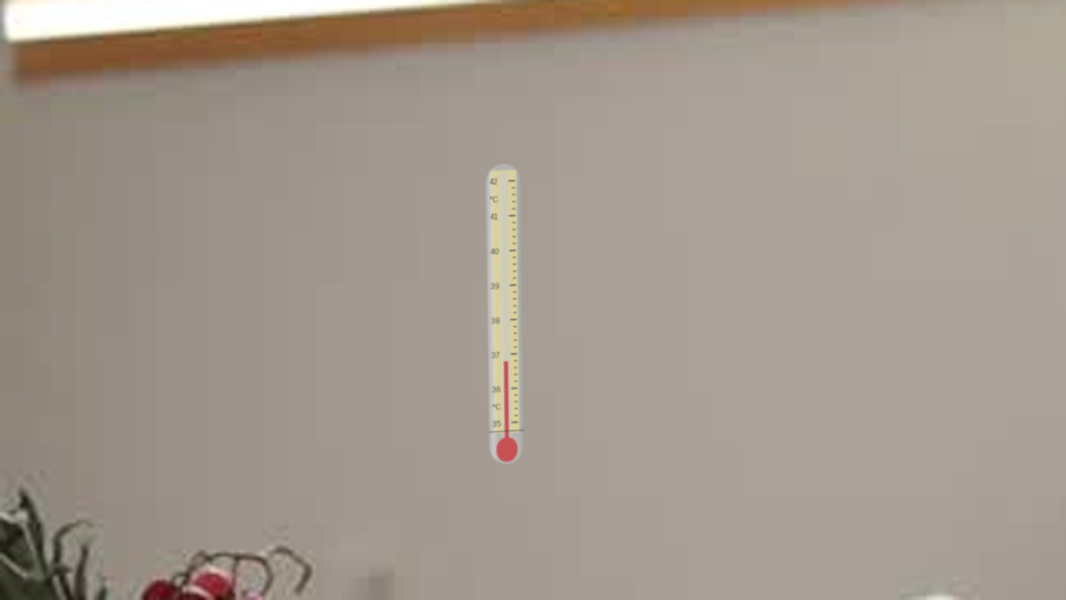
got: 36.8 °C
